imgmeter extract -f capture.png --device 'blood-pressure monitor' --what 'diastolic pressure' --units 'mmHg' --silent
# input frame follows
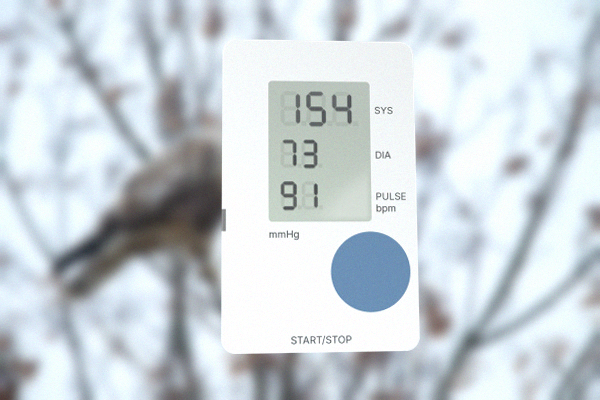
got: 73 mmHg
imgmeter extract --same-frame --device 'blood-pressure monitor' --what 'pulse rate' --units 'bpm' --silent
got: 91 bpm
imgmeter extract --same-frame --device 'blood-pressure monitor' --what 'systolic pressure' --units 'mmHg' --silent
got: 154 mmHg
